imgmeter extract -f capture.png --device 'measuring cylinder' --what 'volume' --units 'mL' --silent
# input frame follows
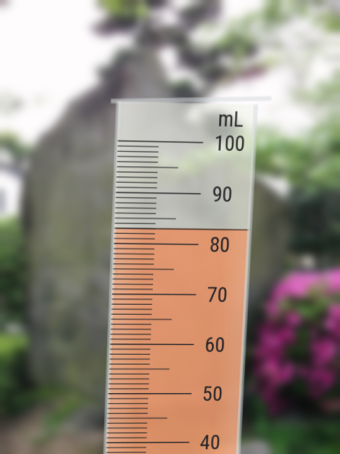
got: 83 mL
